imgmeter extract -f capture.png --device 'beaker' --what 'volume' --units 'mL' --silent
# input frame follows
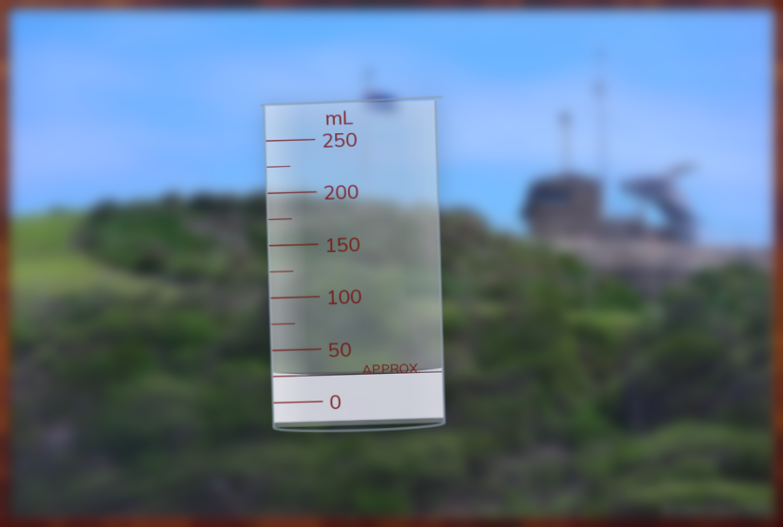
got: 25 mL
